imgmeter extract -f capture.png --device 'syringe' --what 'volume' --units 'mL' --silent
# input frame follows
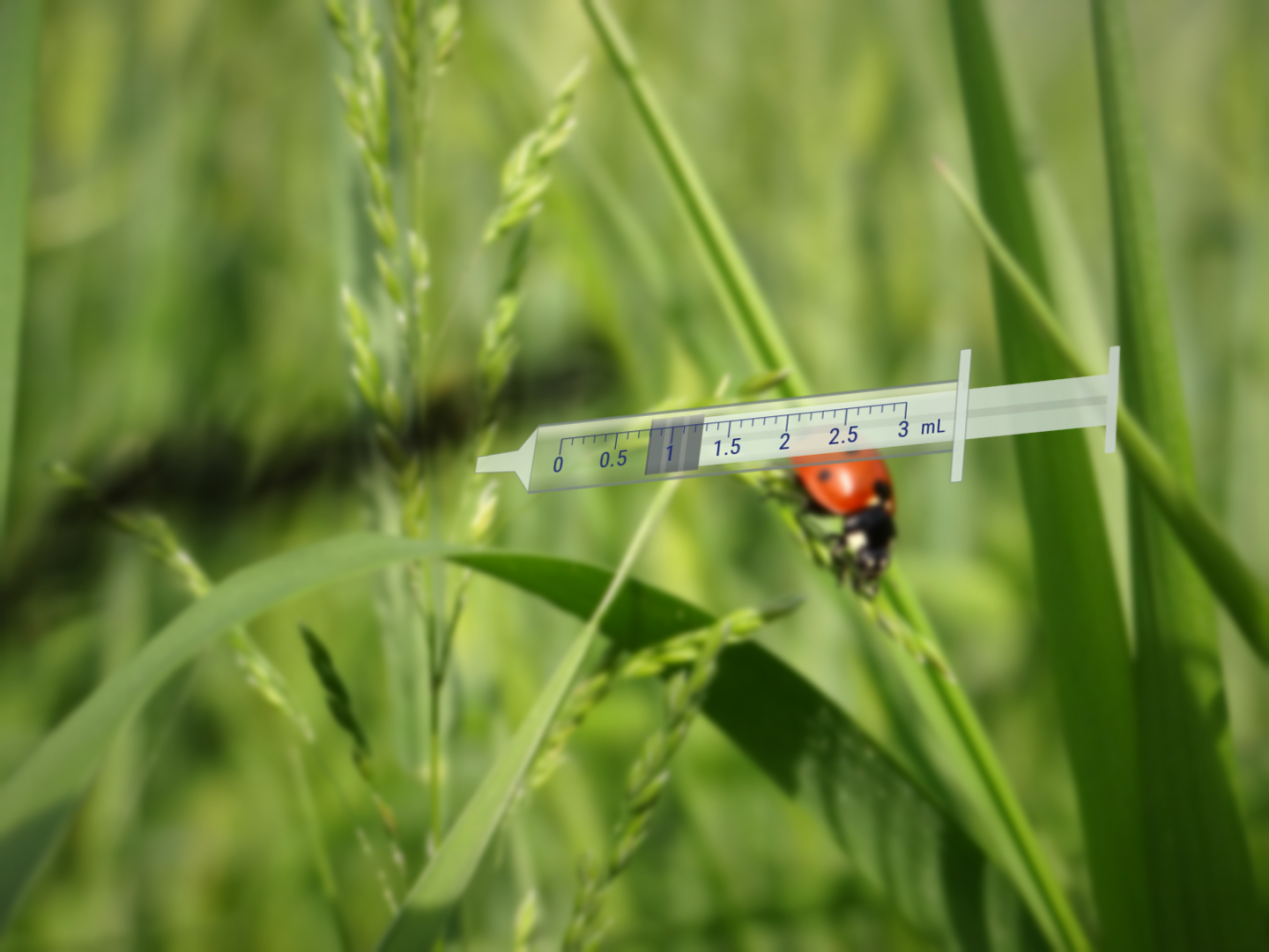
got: 0.8 mL
